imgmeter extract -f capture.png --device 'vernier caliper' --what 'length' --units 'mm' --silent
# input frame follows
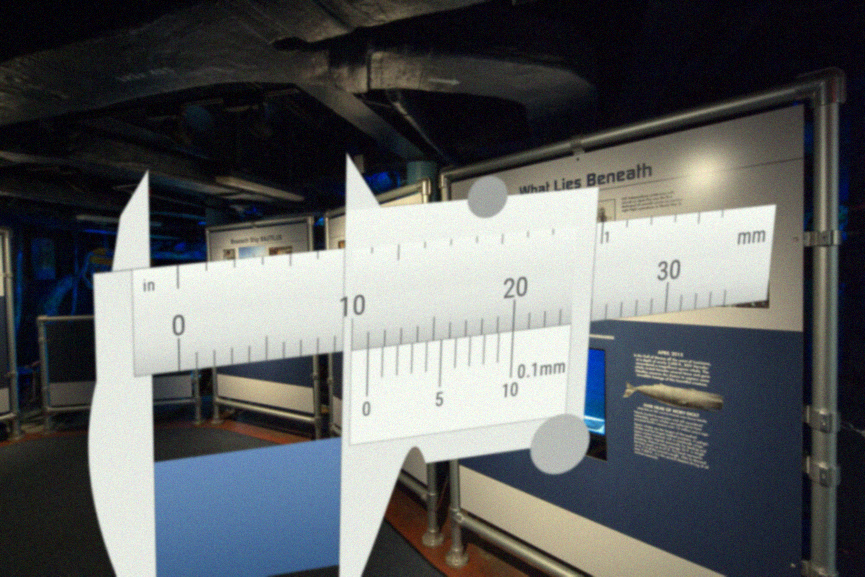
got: 11.0 mm
